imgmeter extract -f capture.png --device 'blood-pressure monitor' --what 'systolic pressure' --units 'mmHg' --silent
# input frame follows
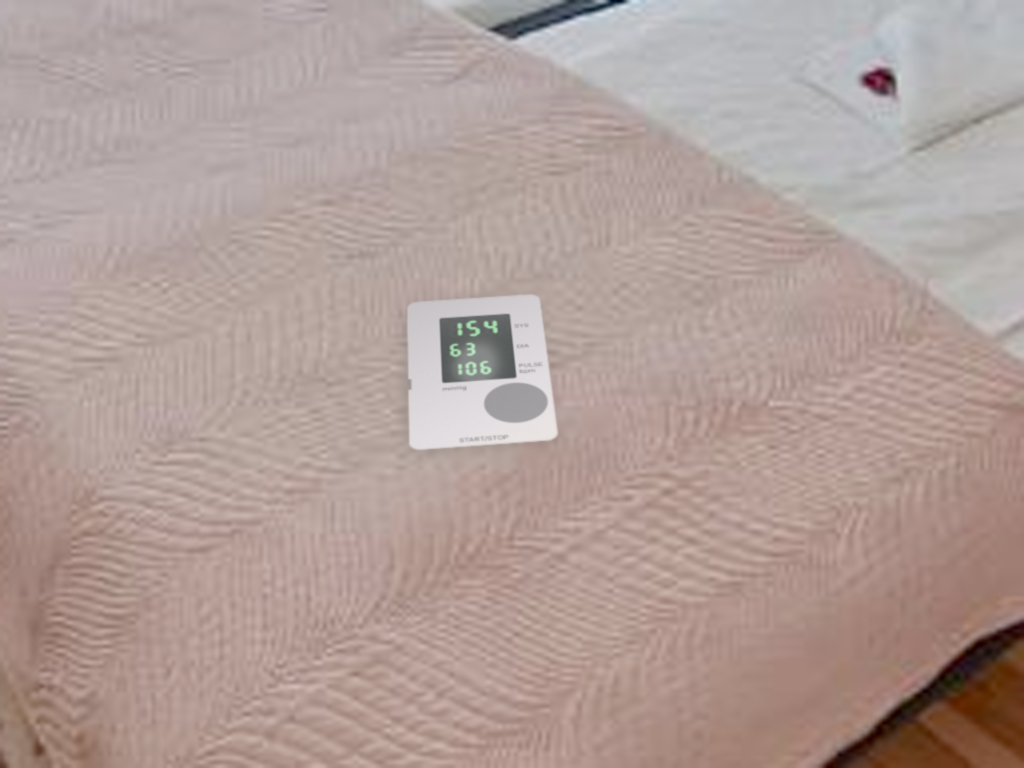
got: 154 mmHg
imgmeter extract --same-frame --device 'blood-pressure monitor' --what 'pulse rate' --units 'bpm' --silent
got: 106 bpm
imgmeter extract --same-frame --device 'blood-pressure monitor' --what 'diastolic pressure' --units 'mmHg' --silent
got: 63 mmHg
